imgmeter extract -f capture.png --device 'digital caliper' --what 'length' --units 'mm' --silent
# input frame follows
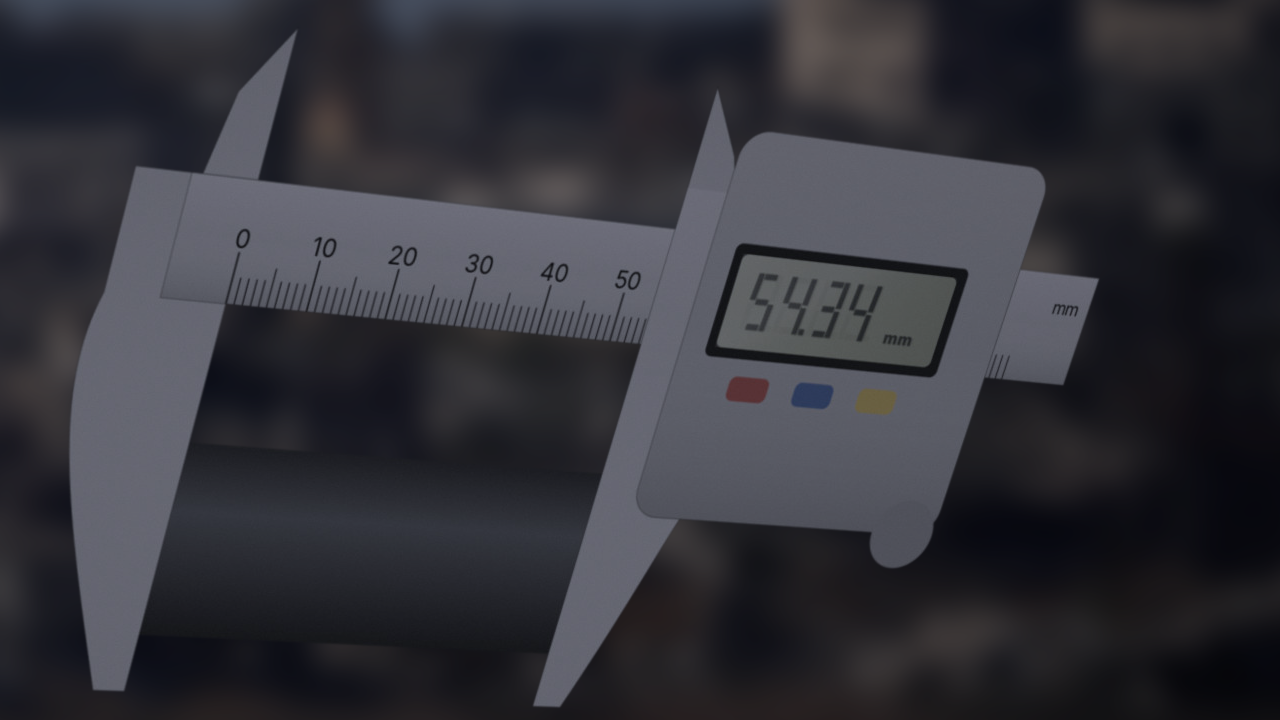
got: 54.34 mm
